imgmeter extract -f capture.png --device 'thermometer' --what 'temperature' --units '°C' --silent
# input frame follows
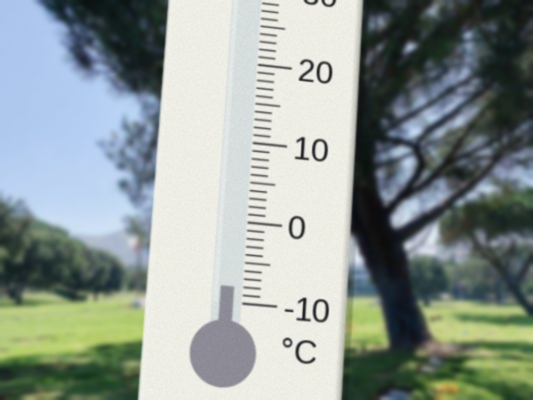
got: -8 °C
